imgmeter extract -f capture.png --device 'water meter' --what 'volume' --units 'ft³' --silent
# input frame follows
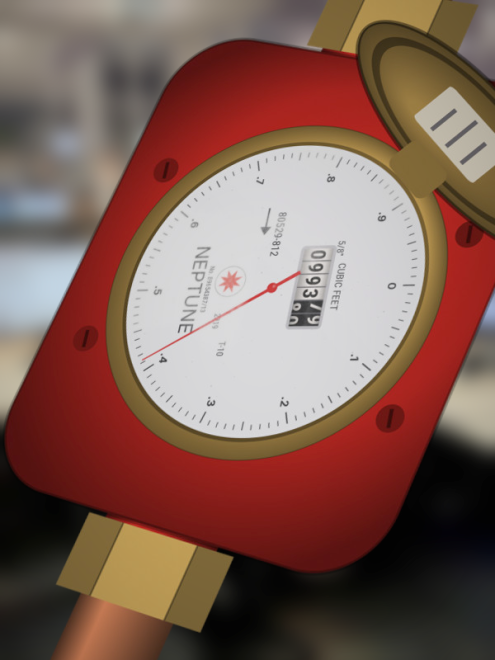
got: 99379.41 ft³
